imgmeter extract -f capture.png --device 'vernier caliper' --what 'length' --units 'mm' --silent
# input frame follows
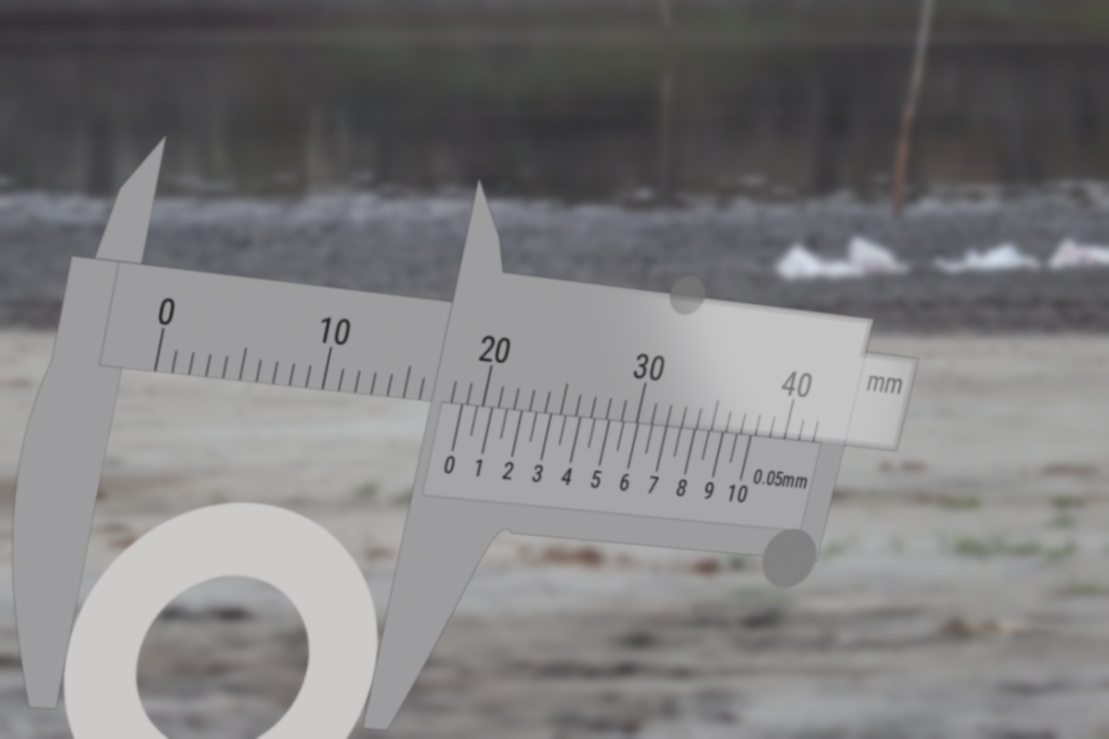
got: 18.7 mm
